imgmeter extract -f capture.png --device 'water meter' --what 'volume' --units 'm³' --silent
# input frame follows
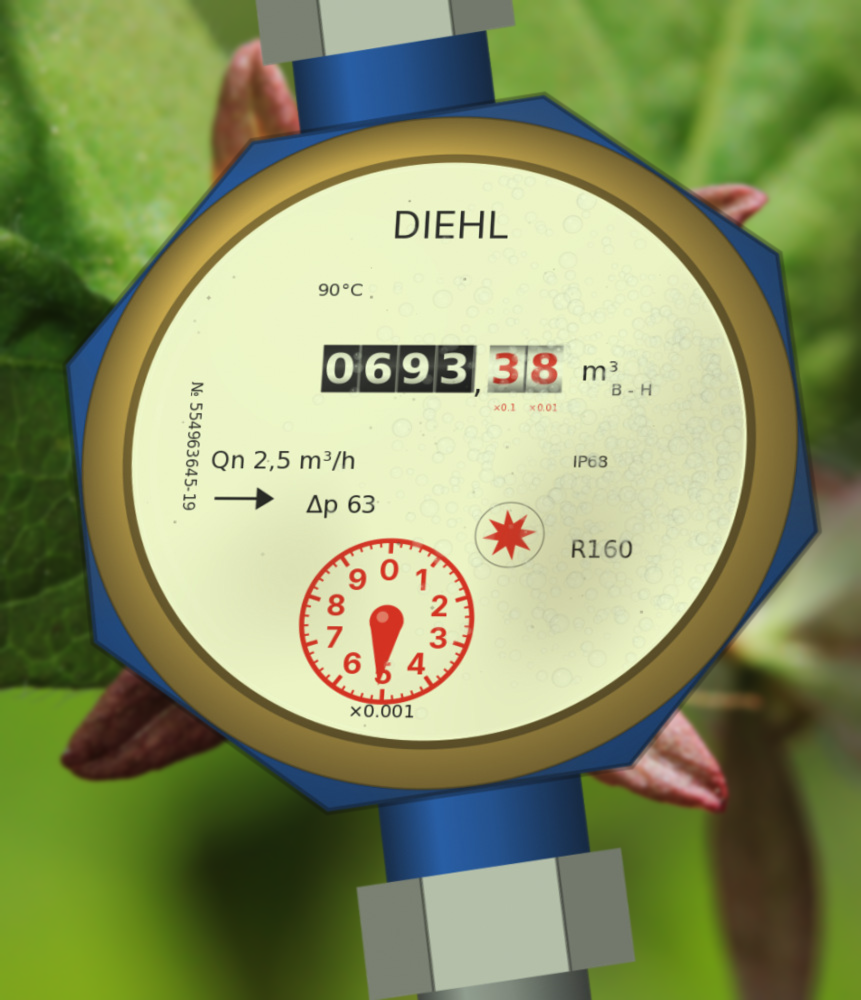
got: 693.385 m³
